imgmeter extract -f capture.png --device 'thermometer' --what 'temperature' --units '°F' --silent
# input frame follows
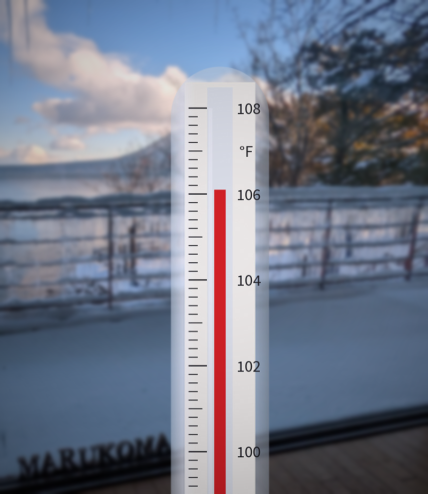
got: 106.1 °F
